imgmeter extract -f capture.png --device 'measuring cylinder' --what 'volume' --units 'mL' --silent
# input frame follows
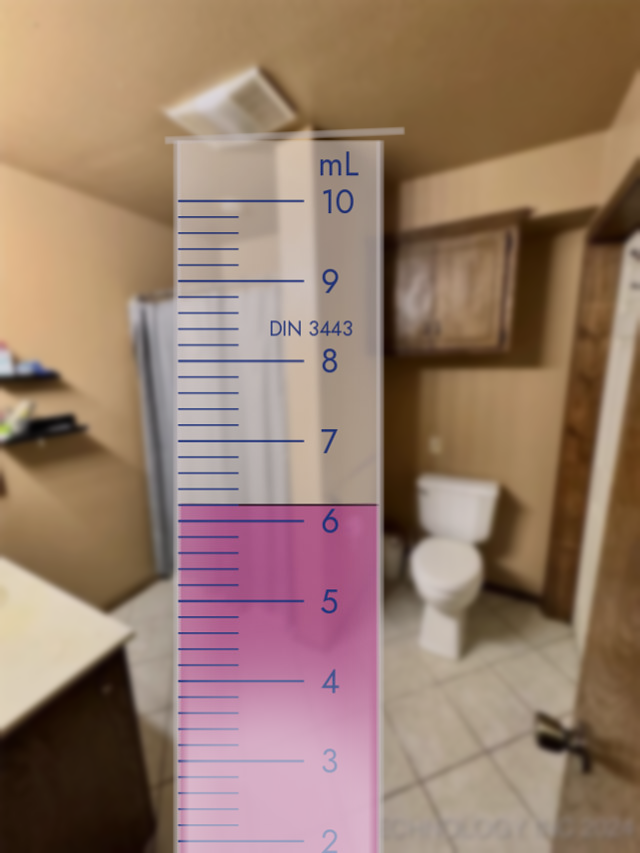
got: 6.2 mL
